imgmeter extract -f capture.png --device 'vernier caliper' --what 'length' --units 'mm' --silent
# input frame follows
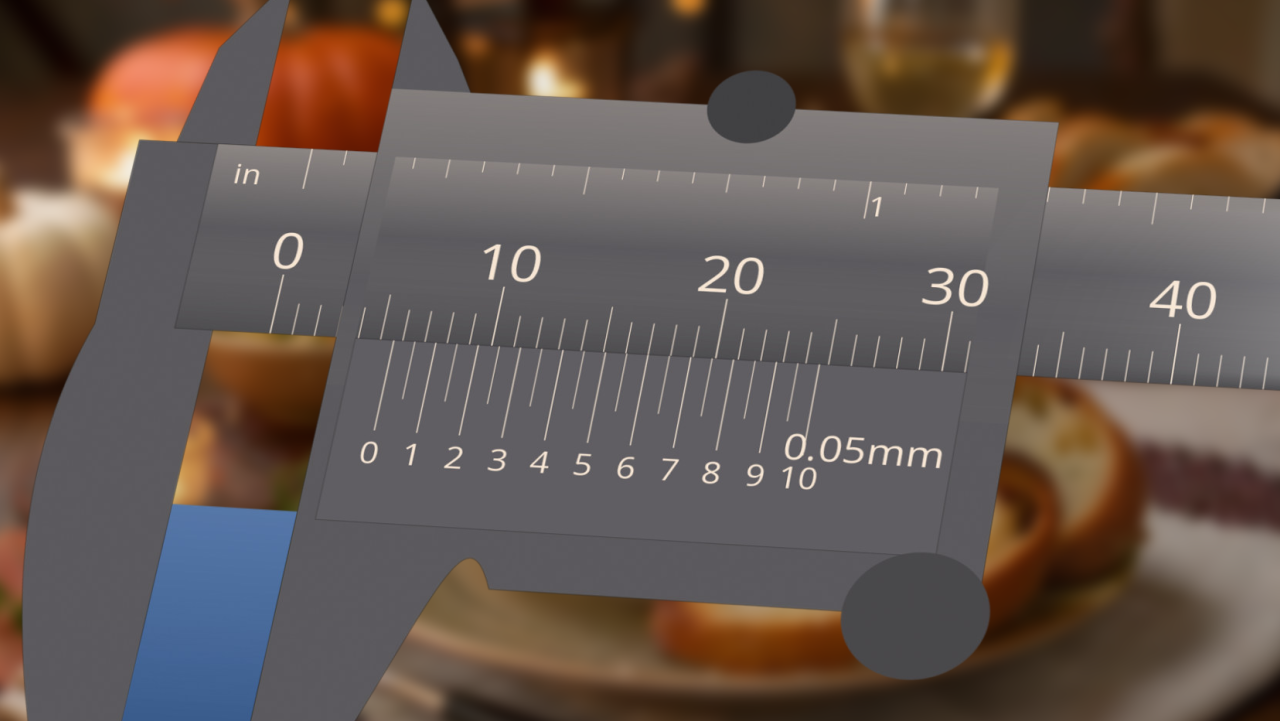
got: 5.6 mm
